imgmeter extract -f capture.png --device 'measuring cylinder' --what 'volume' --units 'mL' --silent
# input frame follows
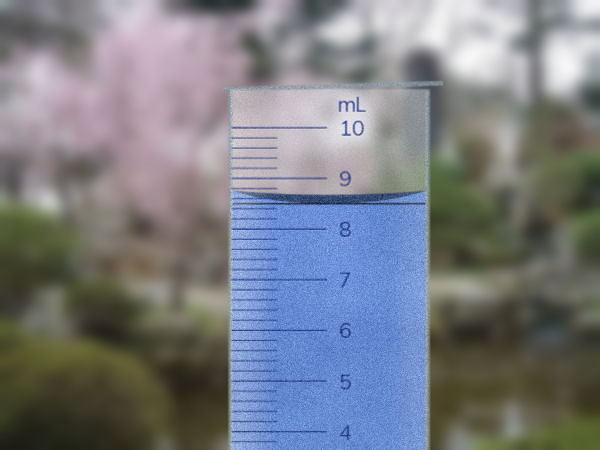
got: 8.5 mL
